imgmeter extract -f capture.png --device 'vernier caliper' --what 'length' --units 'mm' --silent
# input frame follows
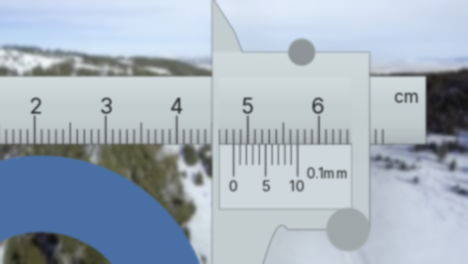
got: 48.0 mm
